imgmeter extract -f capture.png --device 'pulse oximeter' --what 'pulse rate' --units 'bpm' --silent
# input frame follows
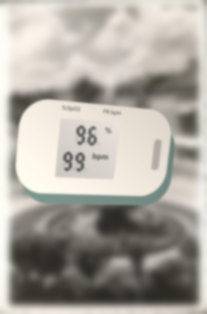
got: 99 bpm
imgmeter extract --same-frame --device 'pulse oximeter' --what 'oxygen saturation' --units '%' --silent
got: 96 %
